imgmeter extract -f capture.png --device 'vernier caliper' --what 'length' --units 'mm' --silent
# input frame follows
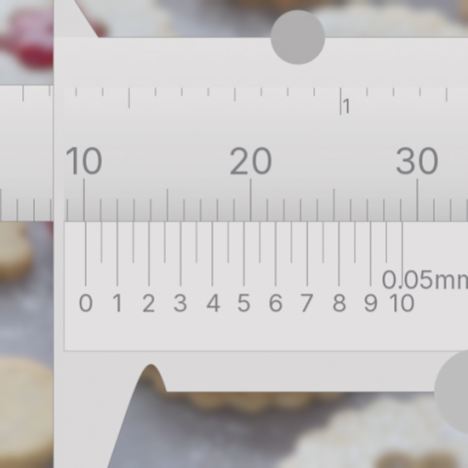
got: 10.1 mm
